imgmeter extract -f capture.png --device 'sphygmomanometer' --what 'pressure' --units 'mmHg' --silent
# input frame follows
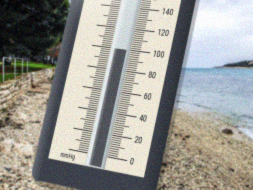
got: 100 mmHg
